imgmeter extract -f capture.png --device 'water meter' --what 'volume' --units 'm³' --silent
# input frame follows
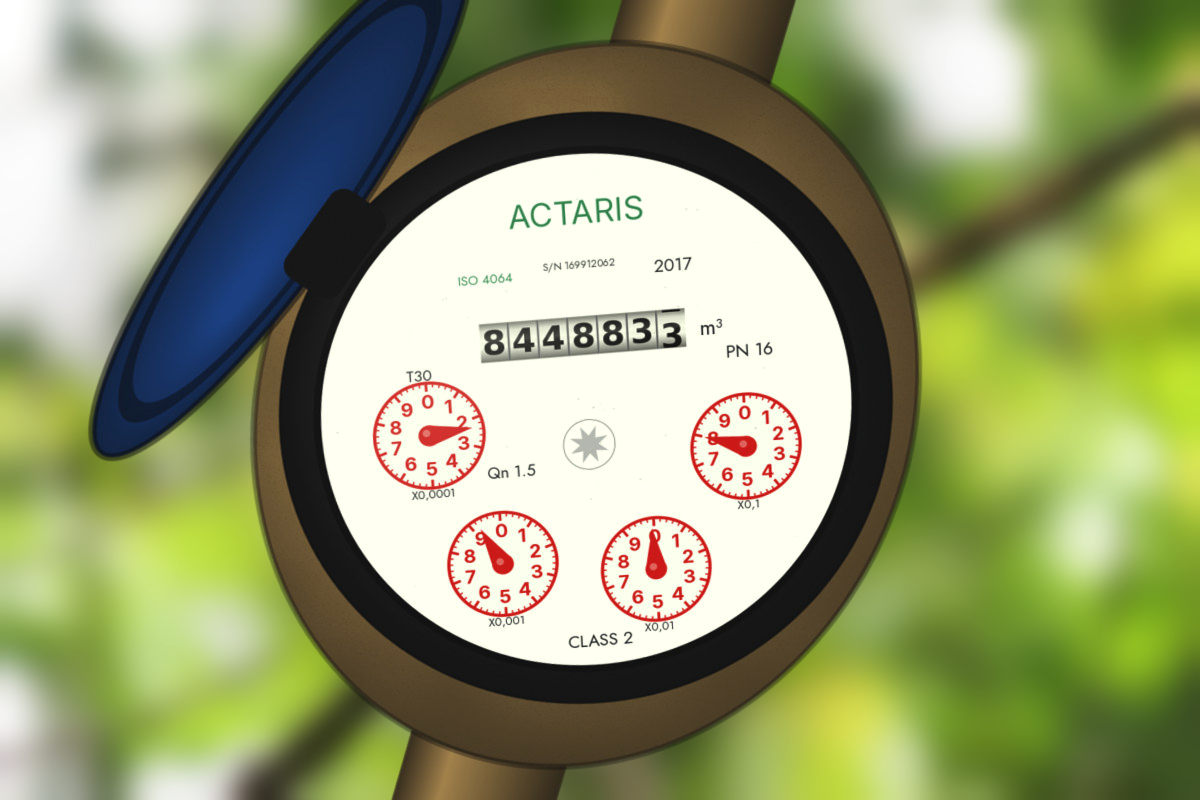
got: 8448832.7992 m³
